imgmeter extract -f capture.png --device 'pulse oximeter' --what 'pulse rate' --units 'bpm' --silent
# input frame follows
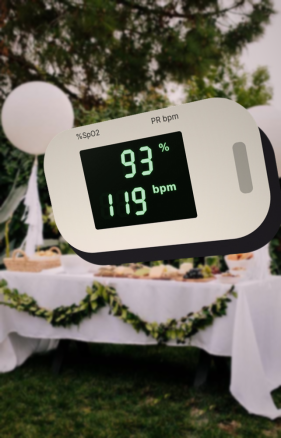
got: 119 bpm
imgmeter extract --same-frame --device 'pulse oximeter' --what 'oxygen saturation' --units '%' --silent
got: 93 %
